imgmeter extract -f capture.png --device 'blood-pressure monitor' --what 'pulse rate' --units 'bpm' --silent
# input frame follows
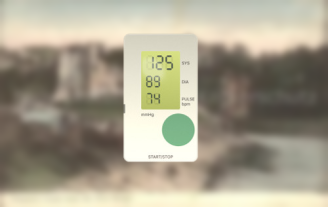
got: 74 bpm
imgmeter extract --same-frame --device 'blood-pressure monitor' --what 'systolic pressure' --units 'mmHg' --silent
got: 125 mmHg
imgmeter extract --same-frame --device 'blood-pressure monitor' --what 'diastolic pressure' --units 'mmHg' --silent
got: 89 mmHg
